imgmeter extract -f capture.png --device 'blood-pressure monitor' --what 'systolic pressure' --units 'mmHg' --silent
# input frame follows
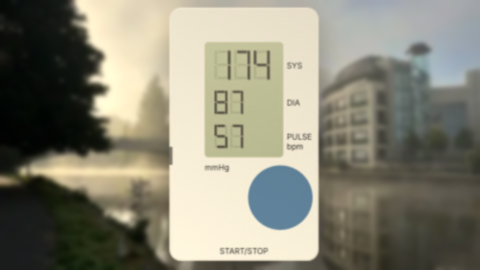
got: 174 mmHg
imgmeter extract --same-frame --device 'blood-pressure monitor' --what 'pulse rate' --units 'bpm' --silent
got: 57 bpm
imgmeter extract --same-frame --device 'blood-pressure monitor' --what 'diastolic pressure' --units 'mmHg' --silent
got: 87 mmHg
